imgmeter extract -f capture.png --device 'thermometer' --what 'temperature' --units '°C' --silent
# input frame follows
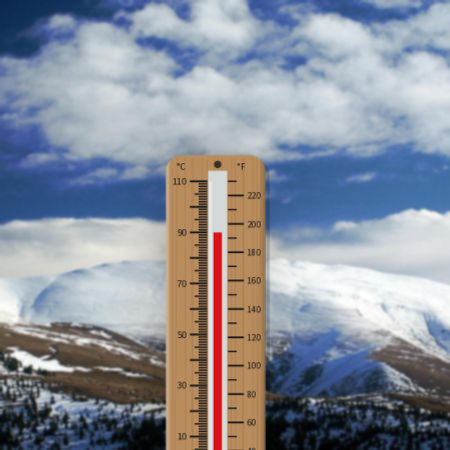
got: 90 °C
